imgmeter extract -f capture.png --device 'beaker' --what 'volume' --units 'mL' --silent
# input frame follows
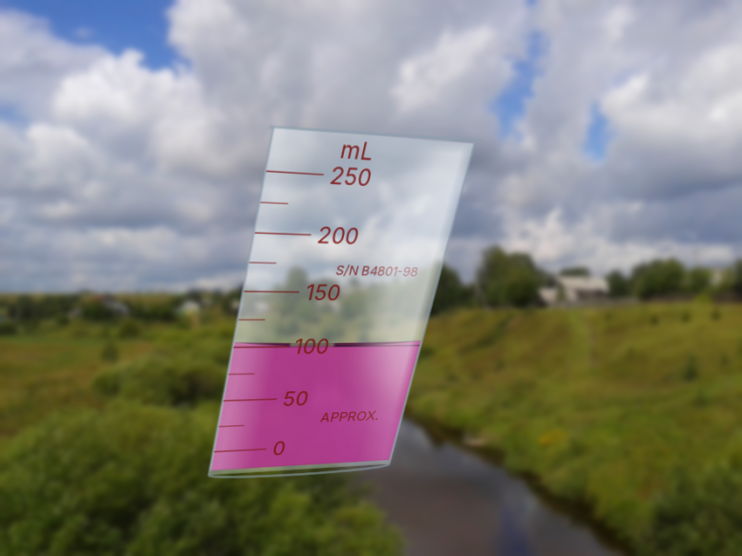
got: 100 mL
